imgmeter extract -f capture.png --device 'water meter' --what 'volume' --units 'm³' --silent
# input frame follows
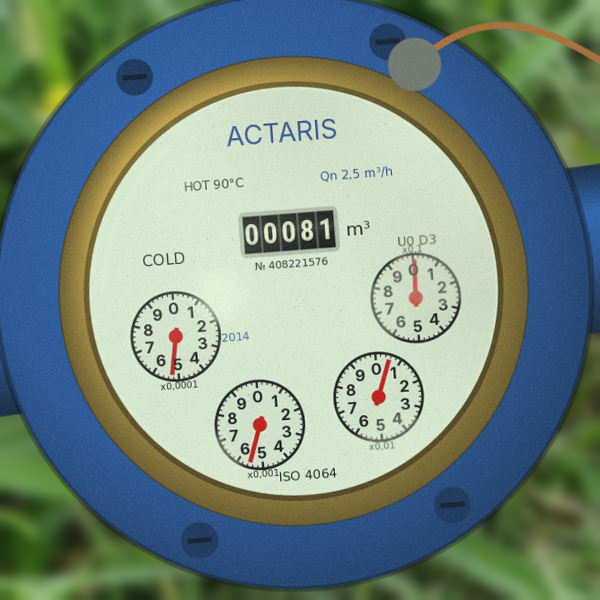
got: 81.0055 m³
